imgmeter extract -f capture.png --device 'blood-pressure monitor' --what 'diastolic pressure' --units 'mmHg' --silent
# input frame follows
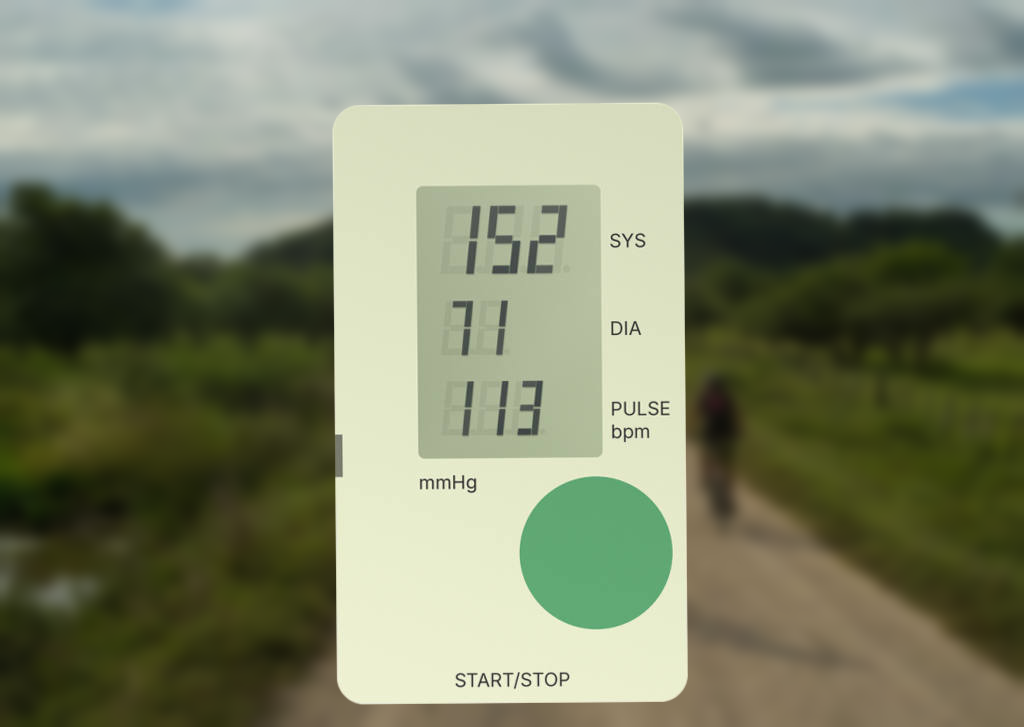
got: 71 mmHg
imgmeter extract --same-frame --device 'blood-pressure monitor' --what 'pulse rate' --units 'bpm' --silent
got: 113 bpm
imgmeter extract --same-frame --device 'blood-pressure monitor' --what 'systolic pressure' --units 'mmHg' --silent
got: 152 mmHg
